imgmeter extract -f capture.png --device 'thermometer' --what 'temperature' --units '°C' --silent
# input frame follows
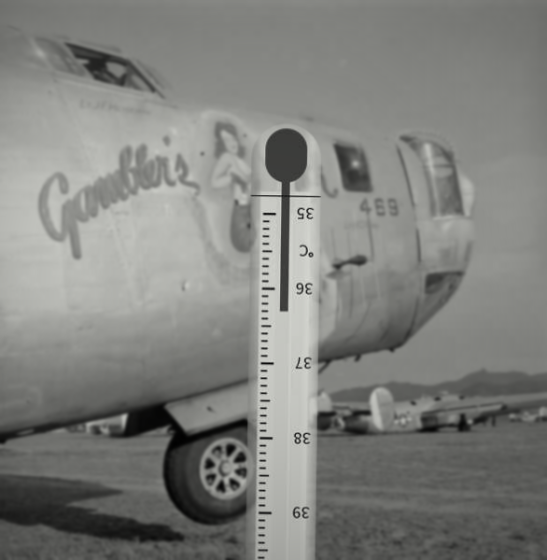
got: 36.3 °C
